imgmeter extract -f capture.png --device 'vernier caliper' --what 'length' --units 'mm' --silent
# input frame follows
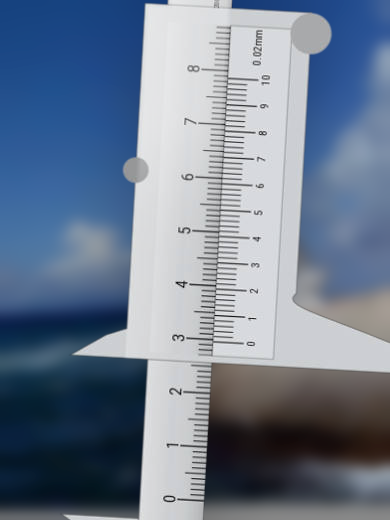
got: 29.6 mm
